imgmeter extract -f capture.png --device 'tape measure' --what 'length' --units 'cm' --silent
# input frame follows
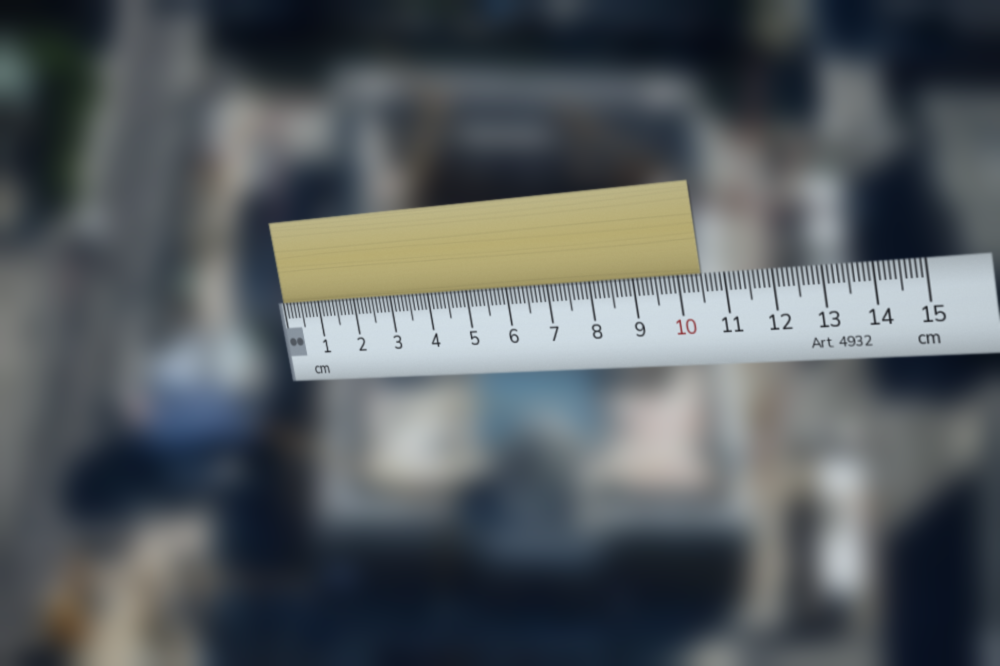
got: 10.5 cm
